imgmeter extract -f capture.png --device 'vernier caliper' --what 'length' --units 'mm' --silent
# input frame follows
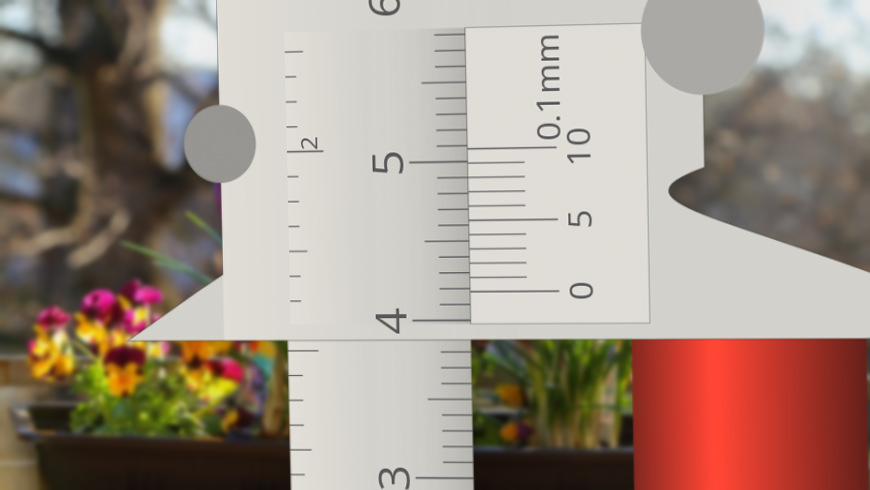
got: 41.8 mm
